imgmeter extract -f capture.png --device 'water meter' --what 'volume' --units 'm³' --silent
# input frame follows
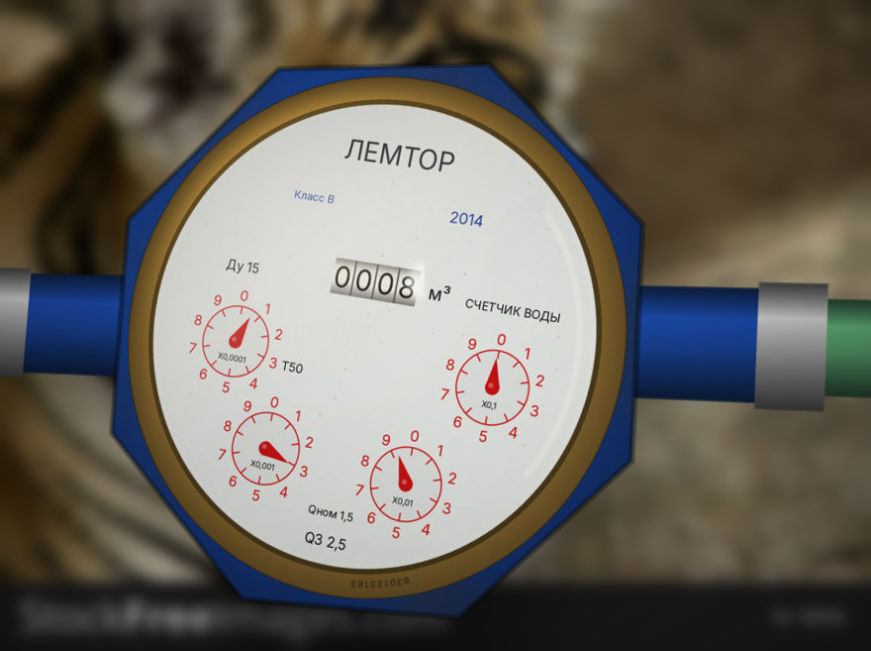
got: 7.9930 m³
